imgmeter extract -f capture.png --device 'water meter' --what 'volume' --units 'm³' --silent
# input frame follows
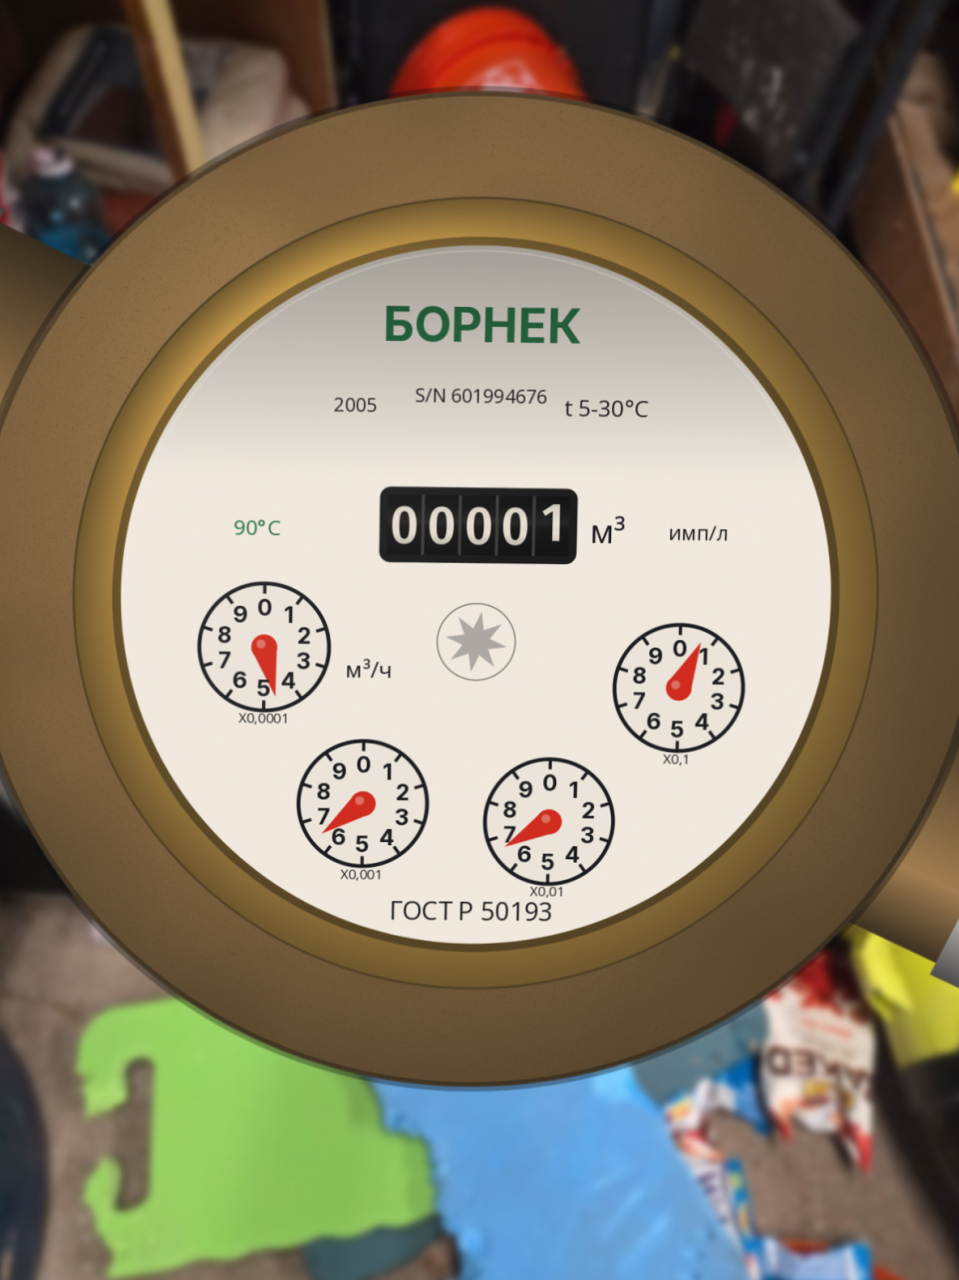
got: 1.0664 m³
